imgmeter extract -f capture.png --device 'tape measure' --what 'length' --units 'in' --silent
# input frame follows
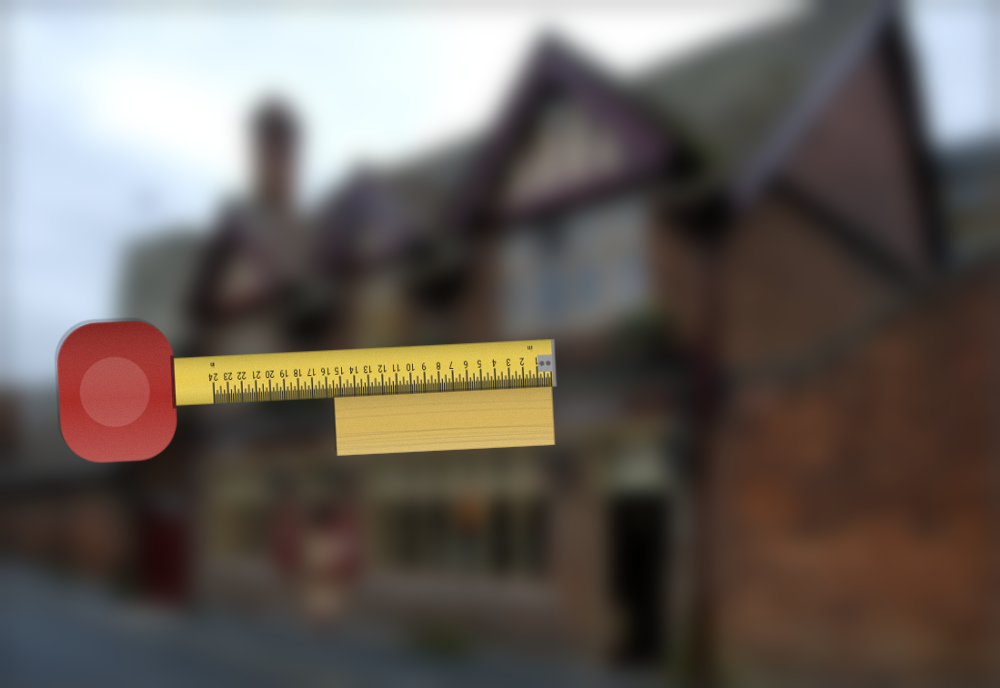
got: 15.5 in
